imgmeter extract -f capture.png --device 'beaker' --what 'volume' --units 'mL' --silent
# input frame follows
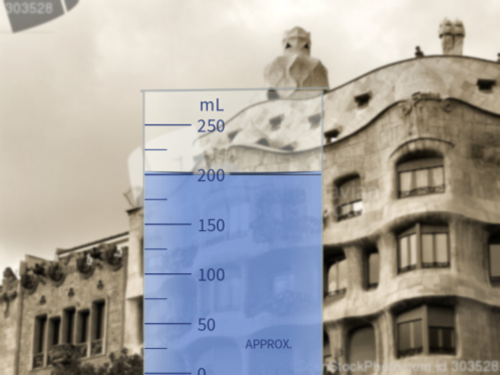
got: 200 mL
